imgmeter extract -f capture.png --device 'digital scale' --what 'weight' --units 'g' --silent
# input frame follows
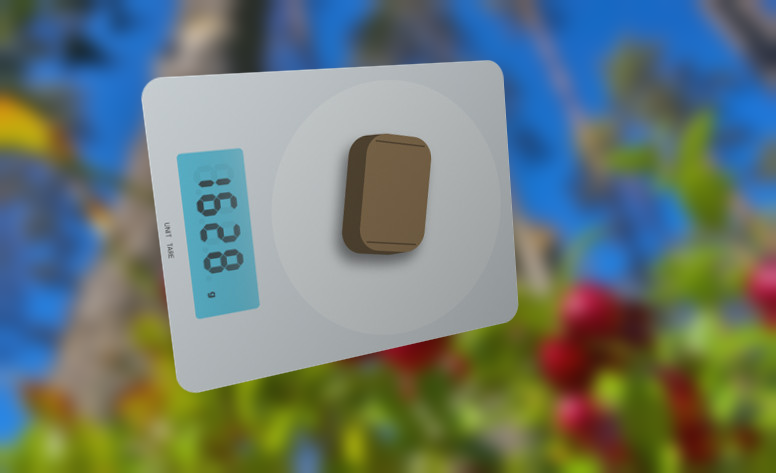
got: 1628 g
